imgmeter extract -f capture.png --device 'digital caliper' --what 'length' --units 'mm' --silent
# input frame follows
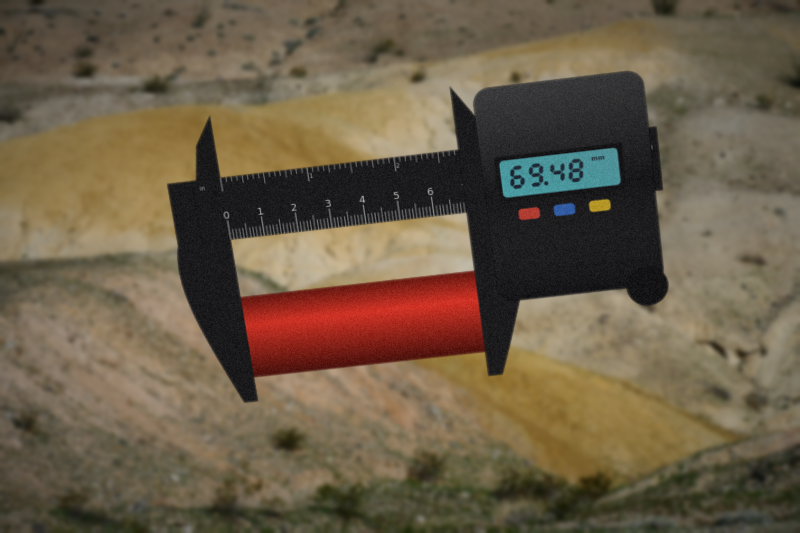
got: 69.48 mm
